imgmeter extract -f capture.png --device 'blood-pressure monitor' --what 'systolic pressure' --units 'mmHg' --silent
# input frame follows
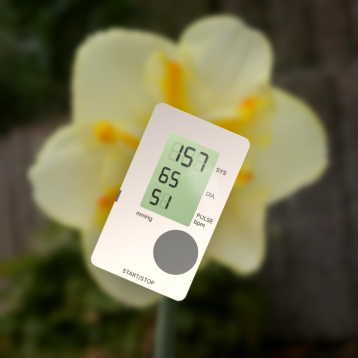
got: 157 mmHg
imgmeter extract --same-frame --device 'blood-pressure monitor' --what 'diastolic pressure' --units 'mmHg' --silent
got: 65 mmHg
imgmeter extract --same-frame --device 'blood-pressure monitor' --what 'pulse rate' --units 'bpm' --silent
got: 51 bpm
